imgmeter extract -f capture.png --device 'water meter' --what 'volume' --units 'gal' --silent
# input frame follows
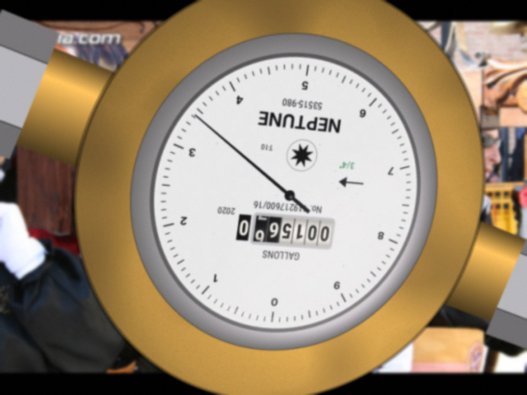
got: 15663.4 gal
